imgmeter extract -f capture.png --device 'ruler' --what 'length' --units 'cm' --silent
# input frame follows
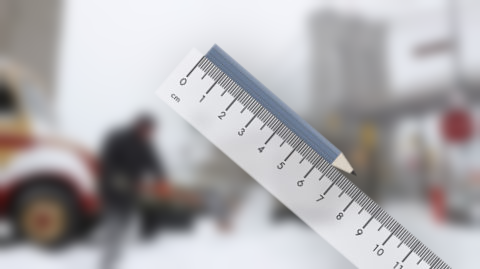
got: 7.5 cm
